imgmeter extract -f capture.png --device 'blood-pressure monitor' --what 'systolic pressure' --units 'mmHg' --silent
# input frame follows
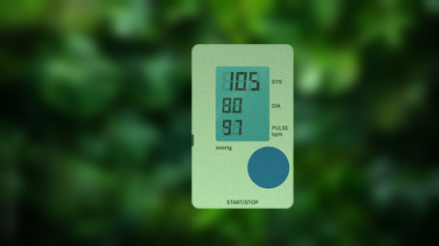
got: 105 mmHg
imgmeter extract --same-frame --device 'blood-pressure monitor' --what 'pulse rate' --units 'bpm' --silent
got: 97 bpm
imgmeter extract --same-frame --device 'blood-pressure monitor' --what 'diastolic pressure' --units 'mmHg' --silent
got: 80 mmHg
